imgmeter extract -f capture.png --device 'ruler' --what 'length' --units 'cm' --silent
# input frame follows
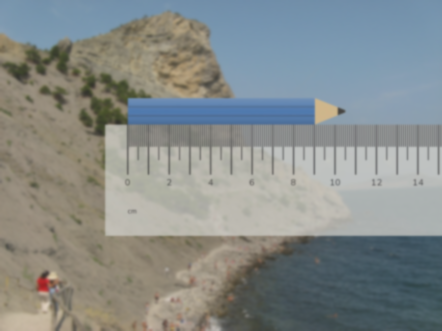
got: 10.5 cm
